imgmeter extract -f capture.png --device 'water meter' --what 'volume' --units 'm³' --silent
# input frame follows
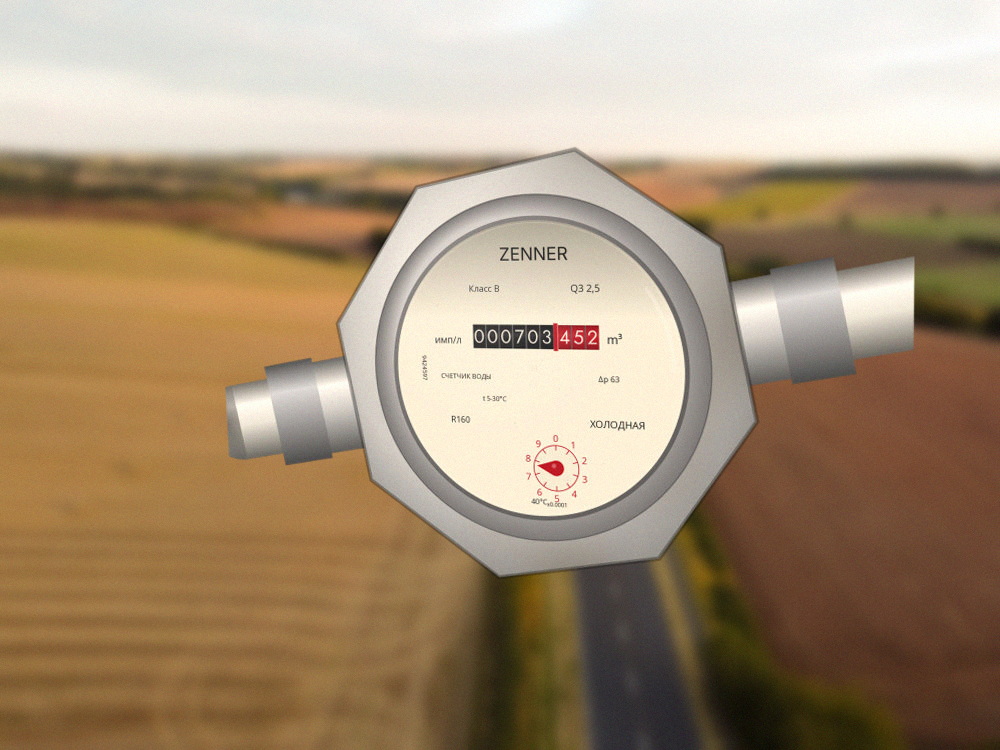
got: 703.4527 m³
